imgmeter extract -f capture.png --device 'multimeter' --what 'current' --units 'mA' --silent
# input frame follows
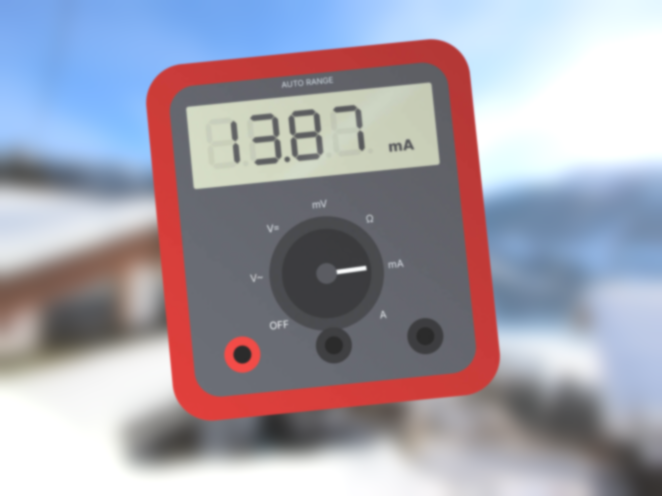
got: 13.87 mA
